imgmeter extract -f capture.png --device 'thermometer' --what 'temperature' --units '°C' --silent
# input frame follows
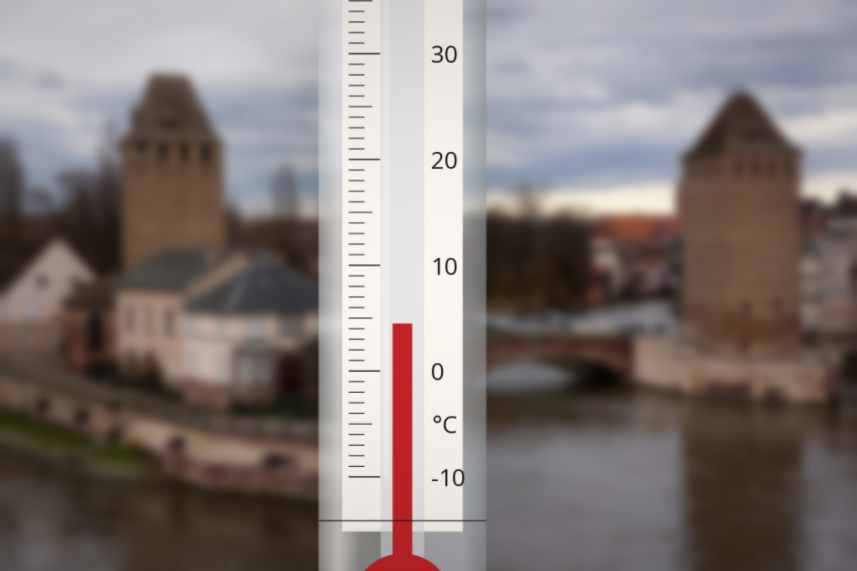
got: 4.5 °C
